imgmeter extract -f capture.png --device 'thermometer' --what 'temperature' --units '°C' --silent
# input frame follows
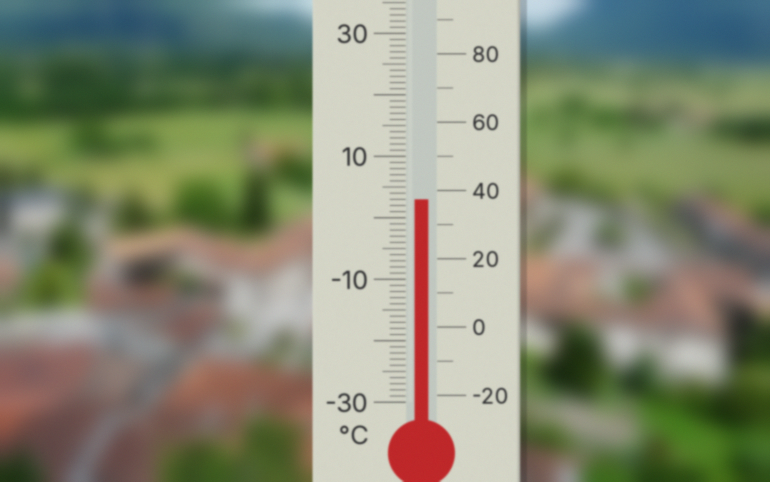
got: 3 °C
